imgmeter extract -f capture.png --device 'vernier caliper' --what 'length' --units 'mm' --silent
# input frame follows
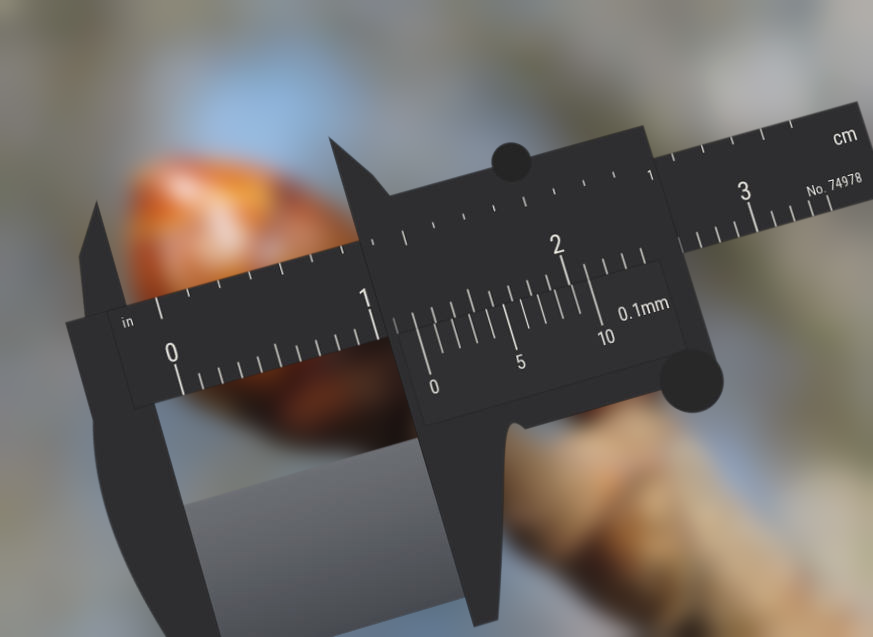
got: 12.0 mm
